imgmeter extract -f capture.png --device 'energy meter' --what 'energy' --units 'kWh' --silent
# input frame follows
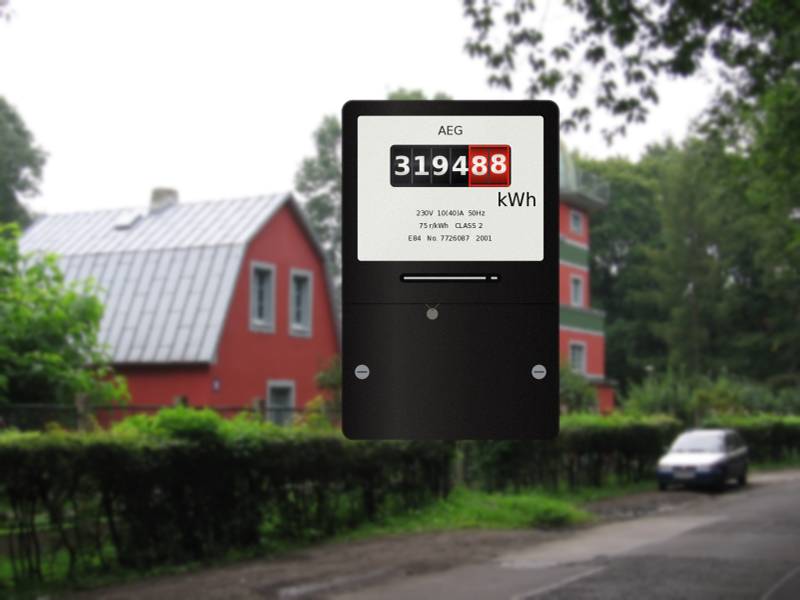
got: 3194.88 kWh
